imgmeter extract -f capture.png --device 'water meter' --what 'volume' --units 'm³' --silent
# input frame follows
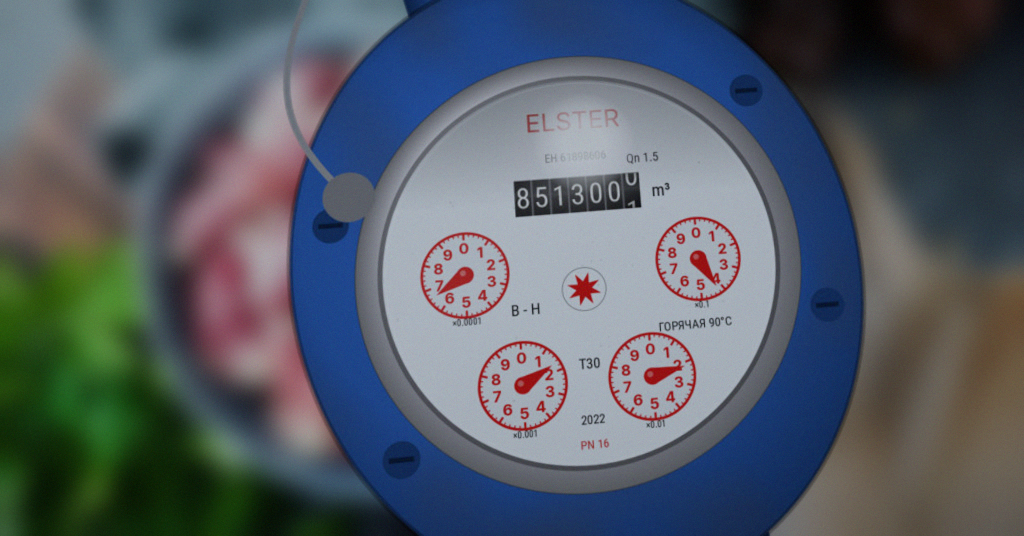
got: 8513000.4216 m³
